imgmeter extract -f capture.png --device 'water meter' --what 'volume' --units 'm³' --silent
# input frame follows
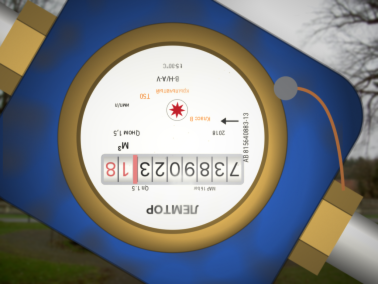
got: 7389023.18 m³
